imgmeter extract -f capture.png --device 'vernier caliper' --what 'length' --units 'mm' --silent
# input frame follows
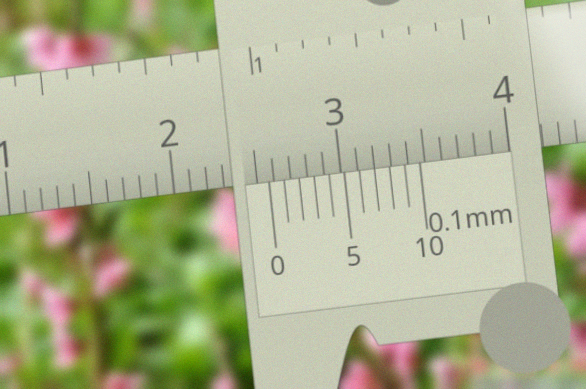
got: 25.7 mm
